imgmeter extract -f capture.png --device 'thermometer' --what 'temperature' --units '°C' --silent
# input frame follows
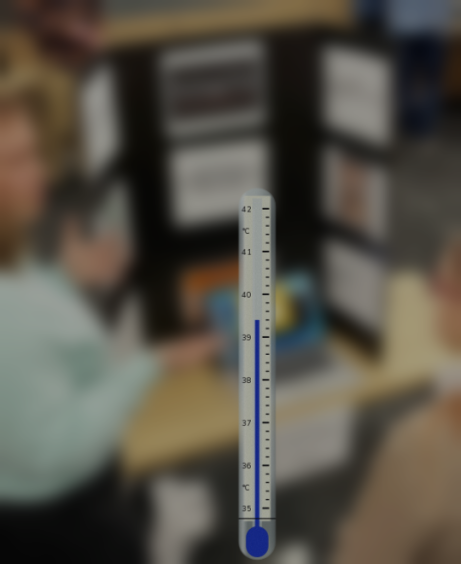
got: 39.4 °C
